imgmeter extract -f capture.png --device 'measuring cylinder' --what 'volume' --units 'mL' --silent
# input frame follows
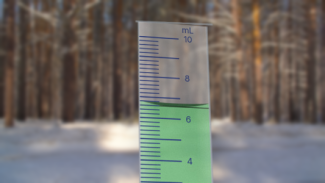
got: 6.6 mL
